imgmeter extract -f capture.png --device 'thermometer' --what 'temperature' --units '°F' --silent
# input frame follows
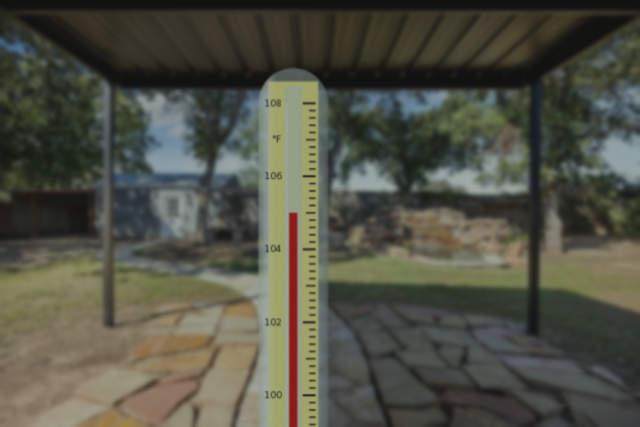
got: 105 °F
